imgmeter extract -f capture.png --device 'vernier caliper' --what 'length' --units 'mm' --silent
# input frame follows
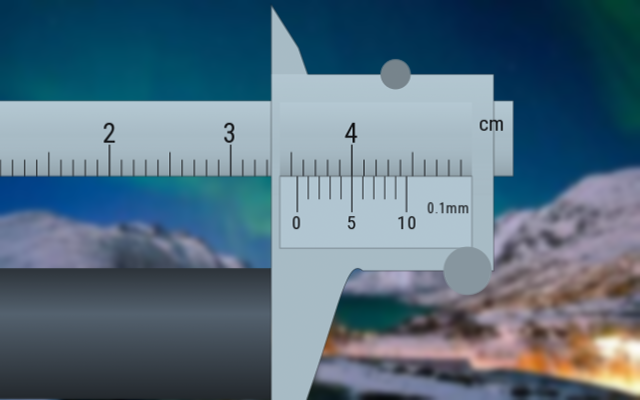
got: 35.5 mm
